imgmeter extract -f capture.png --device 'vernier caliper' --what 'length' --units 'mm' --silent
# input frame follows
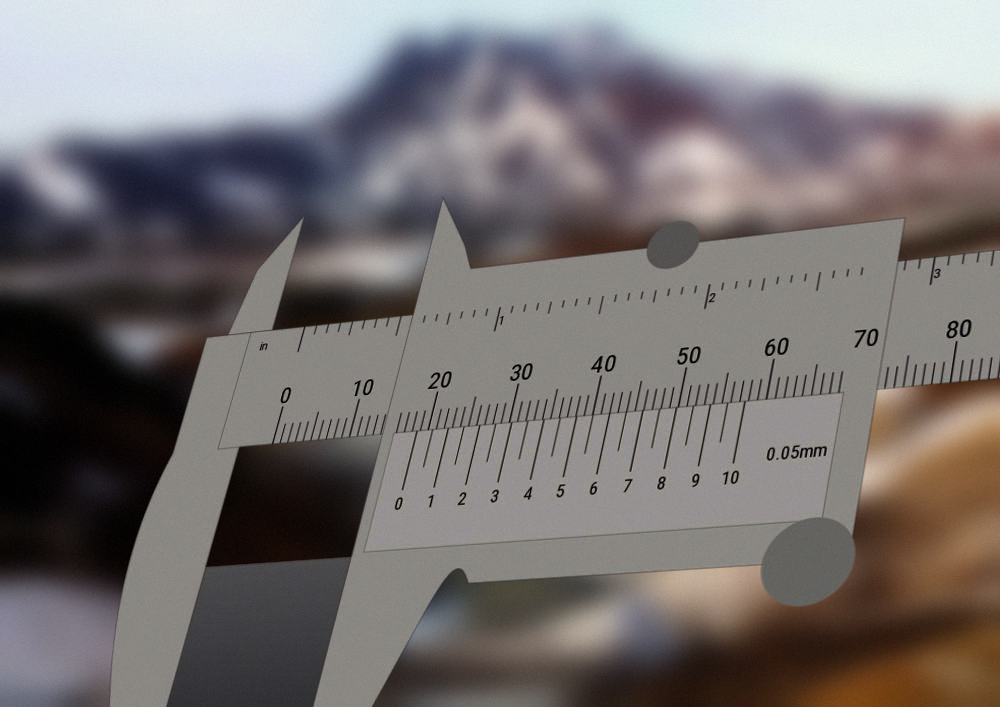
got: 18.6 mm
